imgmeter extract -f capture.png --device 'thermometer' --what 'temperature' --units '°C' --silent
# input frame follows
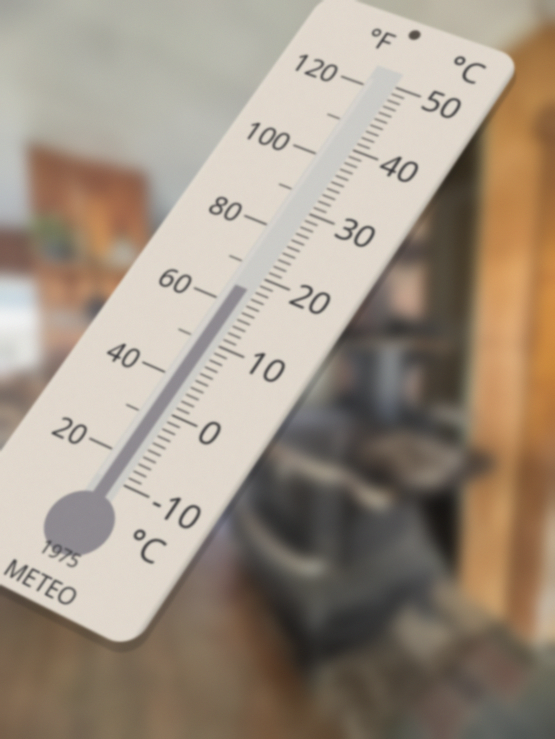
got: 18 °C
